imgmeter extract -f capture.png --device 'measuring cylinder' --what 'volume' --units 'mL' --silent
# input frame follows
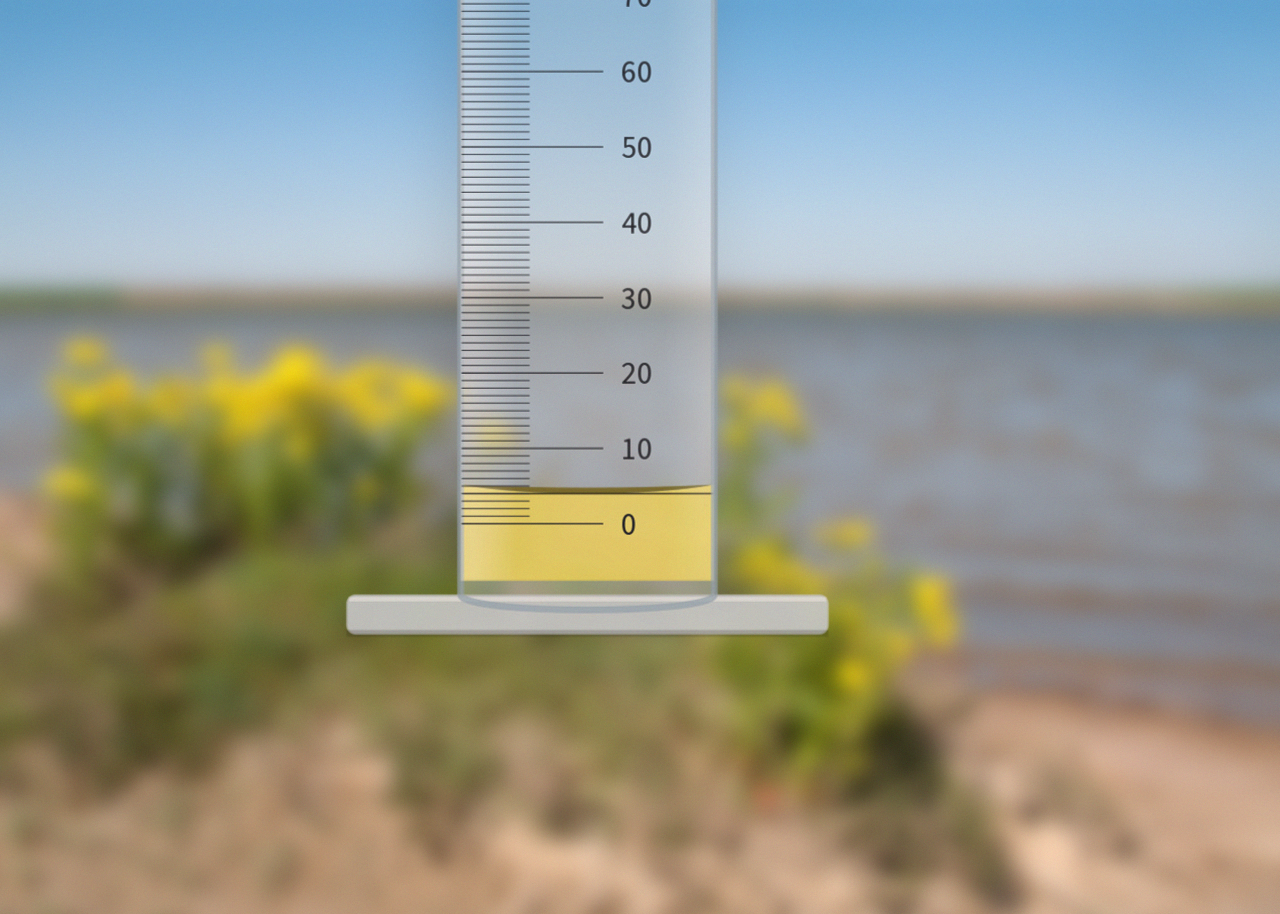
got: 4 mL
